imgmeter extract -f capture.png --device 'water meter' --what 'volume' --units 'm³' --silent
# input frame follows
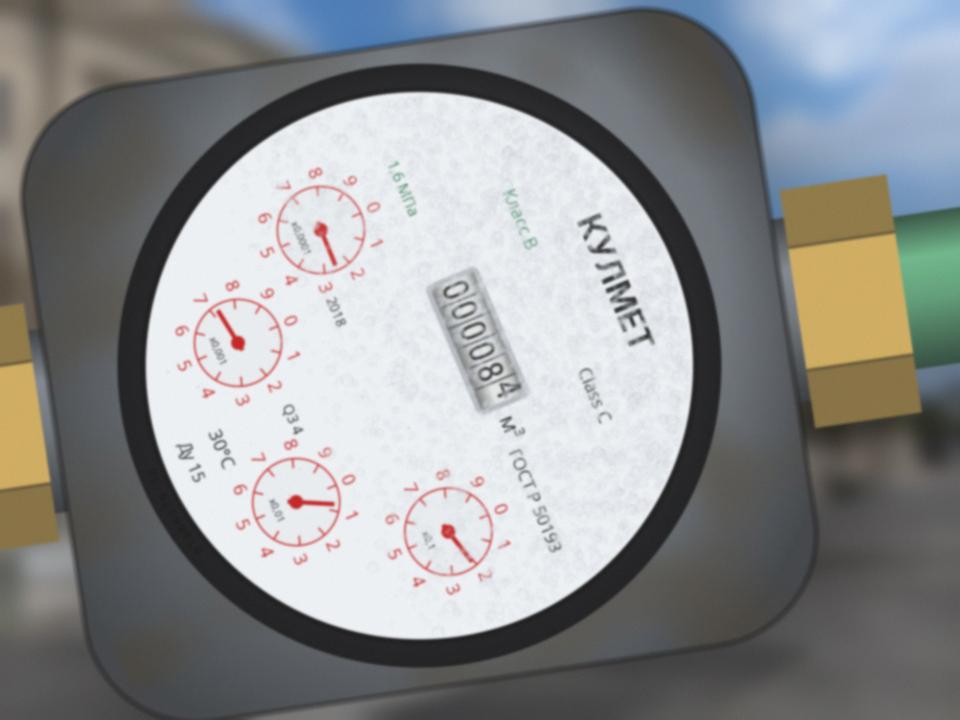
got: 84.2072 m³
